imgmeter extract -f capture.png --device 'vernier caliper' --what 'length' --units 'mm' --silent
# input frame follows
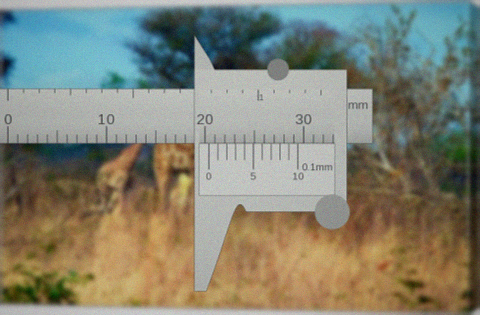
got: 20.4 mm
